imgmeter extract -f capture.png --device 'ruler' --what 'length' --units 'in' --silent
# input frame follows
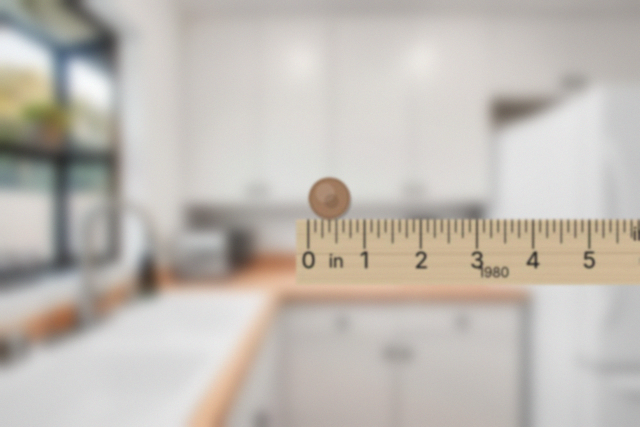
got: 0.75 in
